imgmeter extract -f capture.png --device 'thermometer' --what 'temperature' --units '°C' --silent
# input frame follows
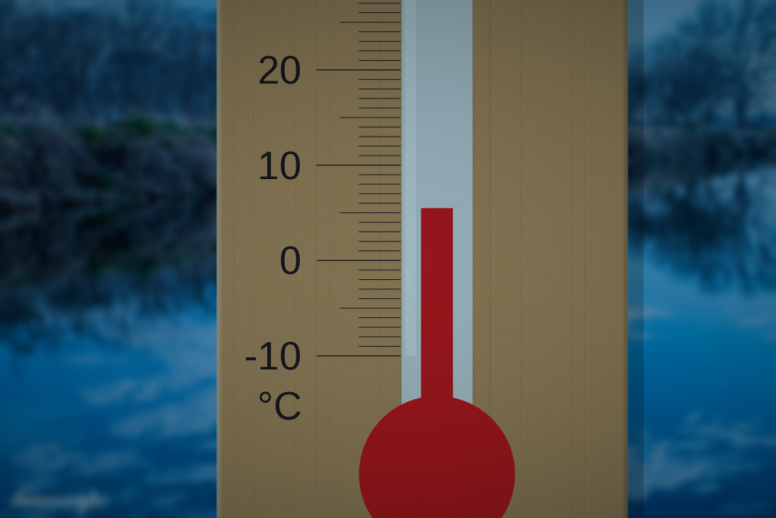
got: 5.5 °C
